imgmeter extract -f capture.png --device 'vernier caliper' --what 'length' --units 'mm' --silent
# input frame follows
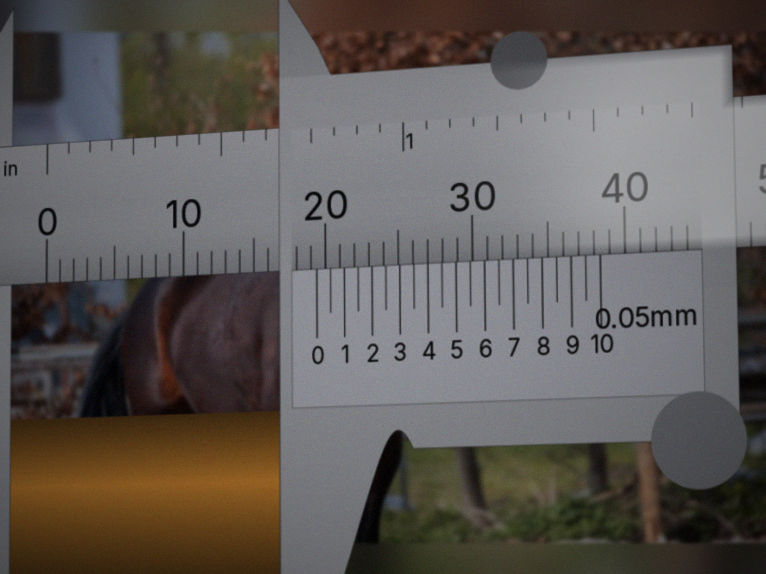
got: 19.4 mm
